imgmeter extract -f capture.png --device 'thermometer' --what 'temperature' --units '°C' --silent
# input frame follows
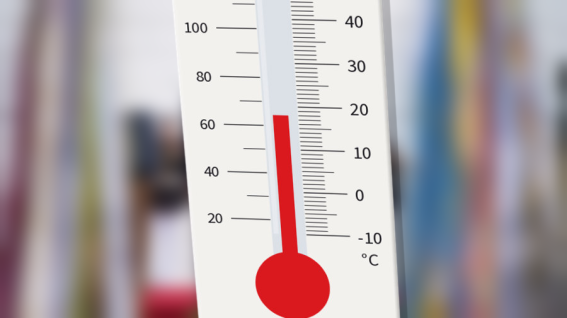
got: 18 °C
